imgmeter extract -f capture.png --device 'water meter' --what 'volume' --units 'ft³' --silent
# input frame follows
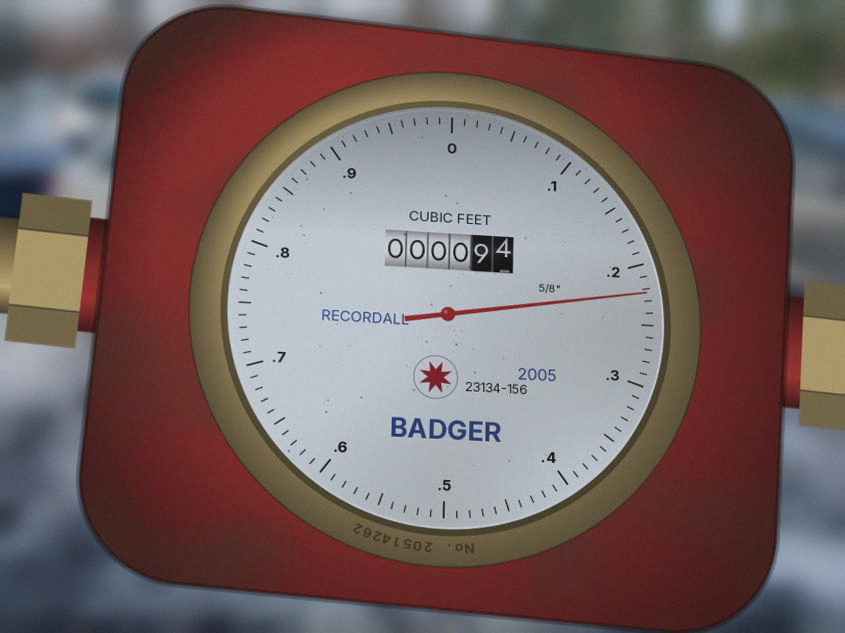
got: 94.22 ft³
